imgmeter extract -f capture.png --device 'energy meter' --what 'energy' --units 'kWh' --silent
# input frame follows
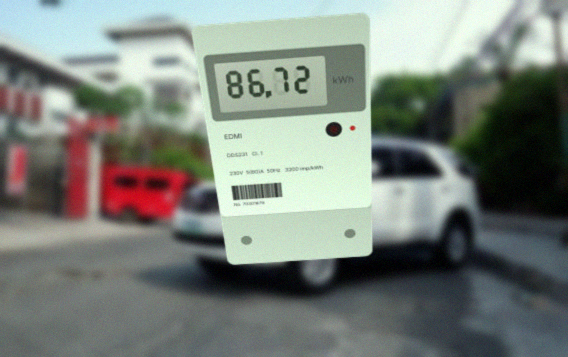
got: 86.72 kWh
